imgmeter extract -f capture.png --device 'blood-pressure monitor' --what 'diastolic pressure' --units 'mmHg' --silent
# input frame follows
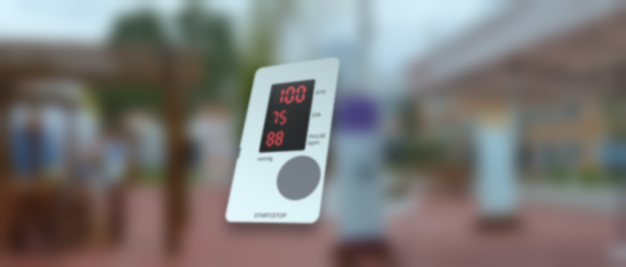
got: 75 mmHg
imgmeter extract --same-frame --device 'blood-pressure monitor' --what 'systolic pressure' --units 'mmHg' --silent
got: 100 mmHg
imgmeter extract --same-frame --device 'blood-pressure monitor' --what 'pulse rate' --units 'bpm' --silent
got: 88 bpm
